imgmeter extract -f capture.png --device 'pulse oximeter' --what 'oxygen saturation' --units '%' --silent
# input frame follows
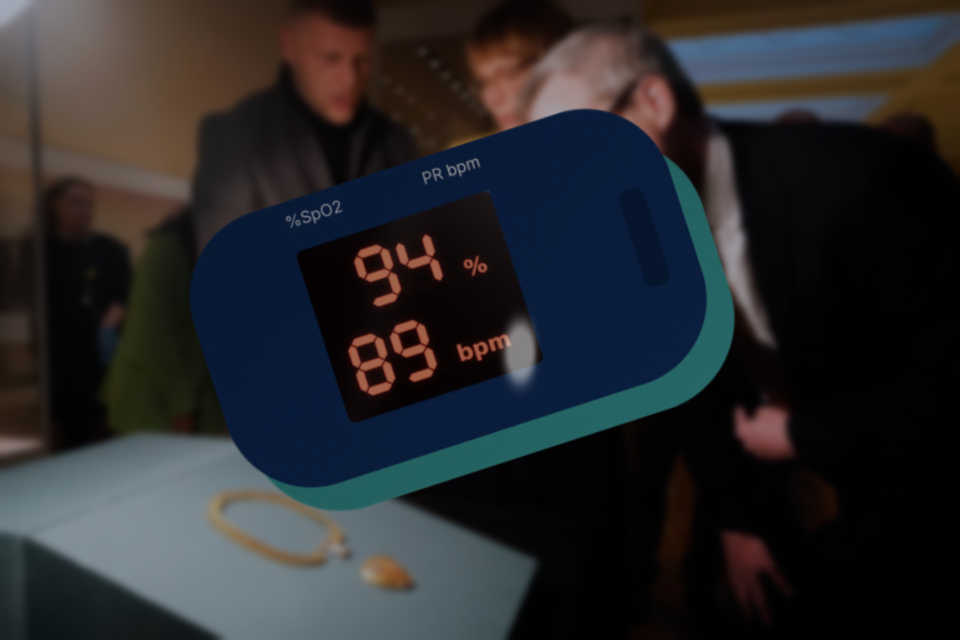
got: 94 %
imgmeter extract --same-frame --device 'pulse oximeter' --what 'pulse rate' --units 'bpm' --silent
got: 89 bpm
